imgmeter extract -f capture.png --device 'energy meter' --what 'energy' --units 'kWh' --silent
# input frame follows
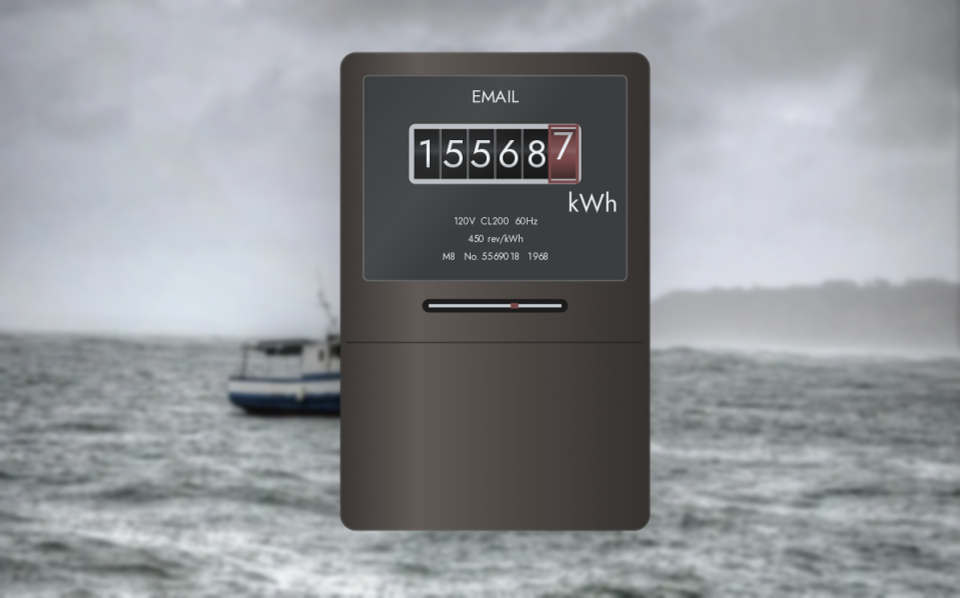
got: 15568.7 kWh
